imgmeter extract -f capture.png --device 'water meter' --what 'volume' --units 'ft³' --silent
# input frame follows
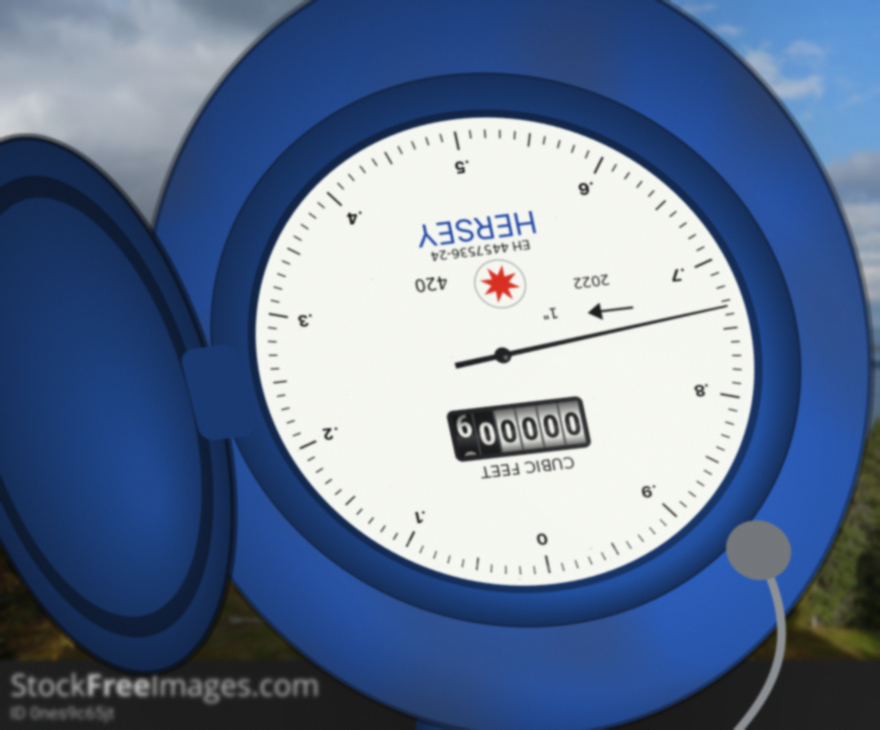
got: 8.73 ft³
